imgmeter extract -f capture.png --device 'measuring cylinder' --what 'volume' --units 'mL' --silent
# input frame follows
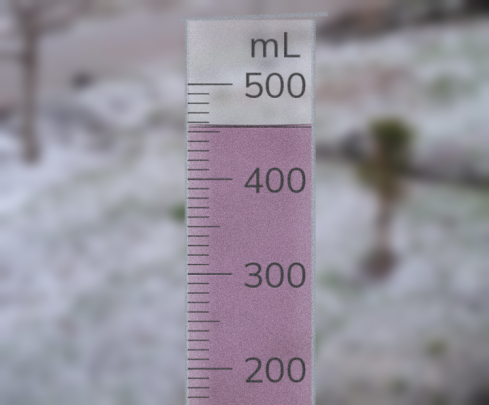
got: 455 mL
